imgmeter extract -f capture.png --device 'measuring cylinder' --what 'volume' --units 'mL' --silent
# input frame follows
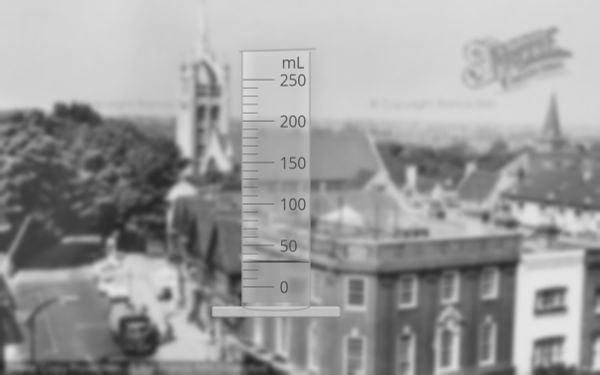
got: 30 mL
